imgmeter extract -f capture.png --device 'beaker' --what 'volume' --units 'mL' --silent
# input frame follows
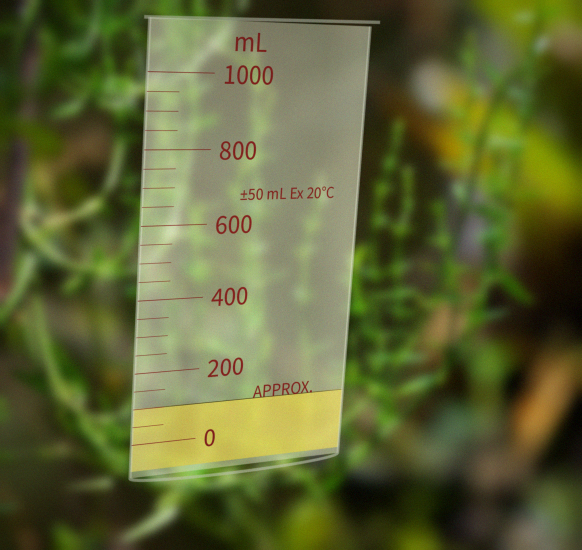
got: 100 mL
